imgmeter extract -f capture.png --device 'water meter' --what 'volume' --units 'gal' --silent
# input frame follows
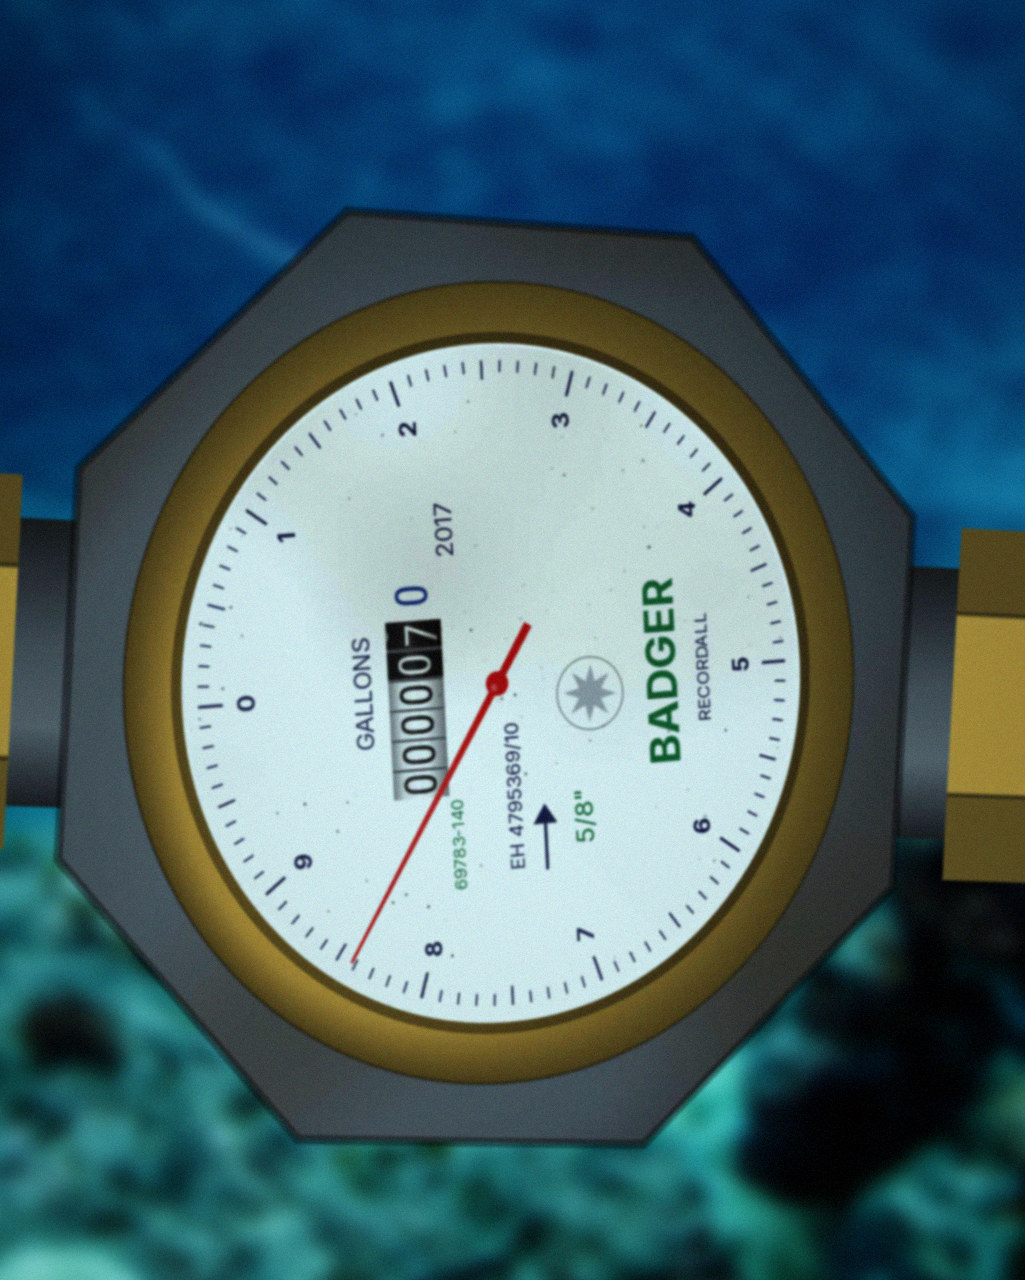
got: 68.4 gal
